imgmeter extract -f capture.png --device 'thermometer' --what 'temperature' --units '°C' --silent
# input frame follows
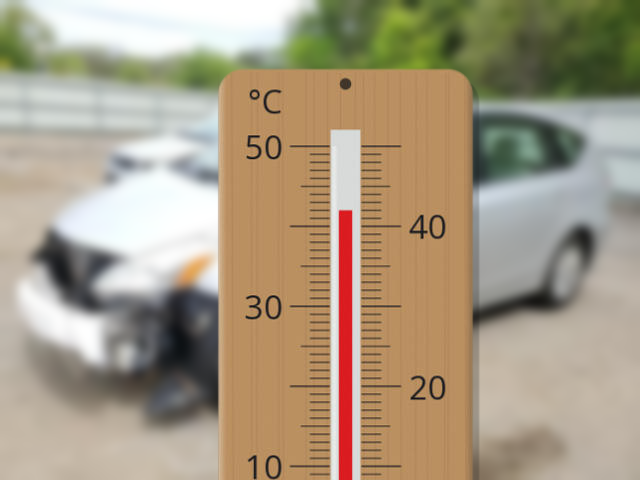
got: 42 °C
